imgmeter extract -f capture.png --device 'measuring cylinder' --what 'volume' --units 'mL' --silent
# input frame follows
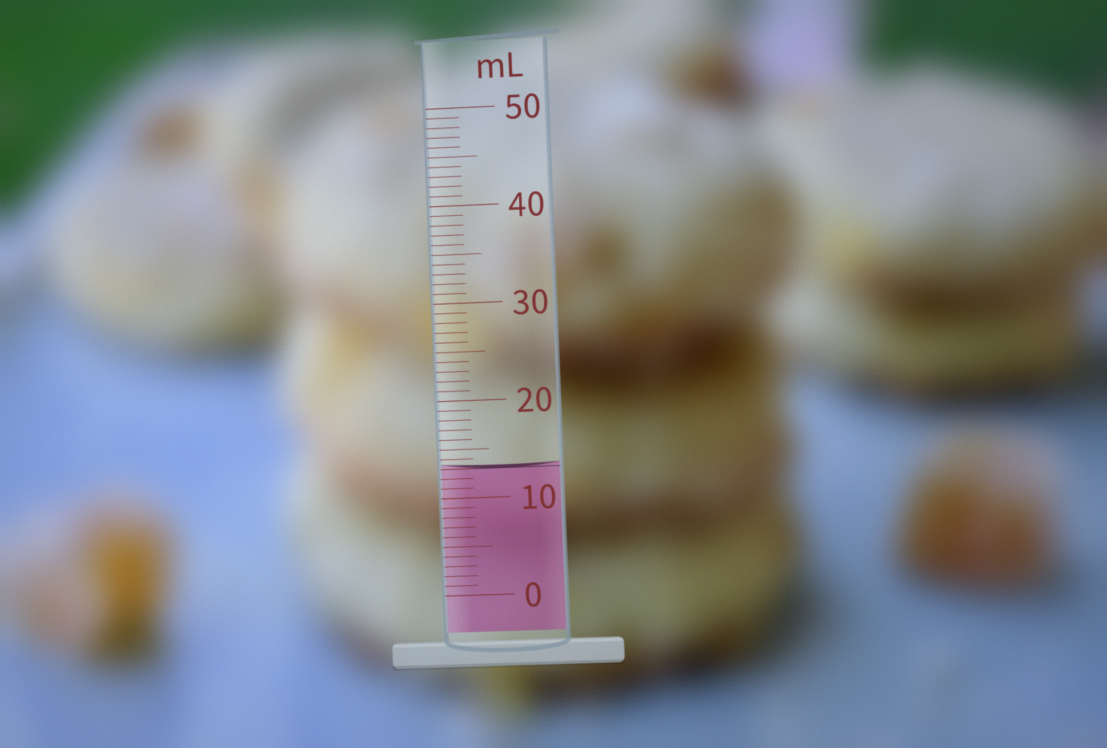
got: 13 mL
